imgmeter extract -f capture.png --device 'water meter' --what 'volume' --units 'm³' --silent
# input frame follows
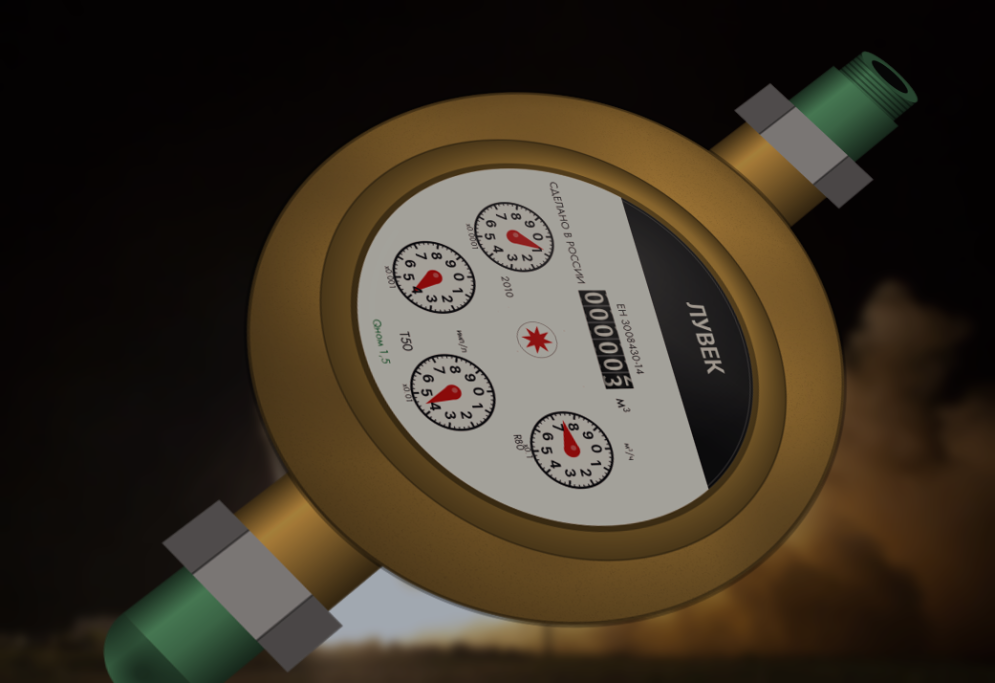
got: 2.7440 m³
